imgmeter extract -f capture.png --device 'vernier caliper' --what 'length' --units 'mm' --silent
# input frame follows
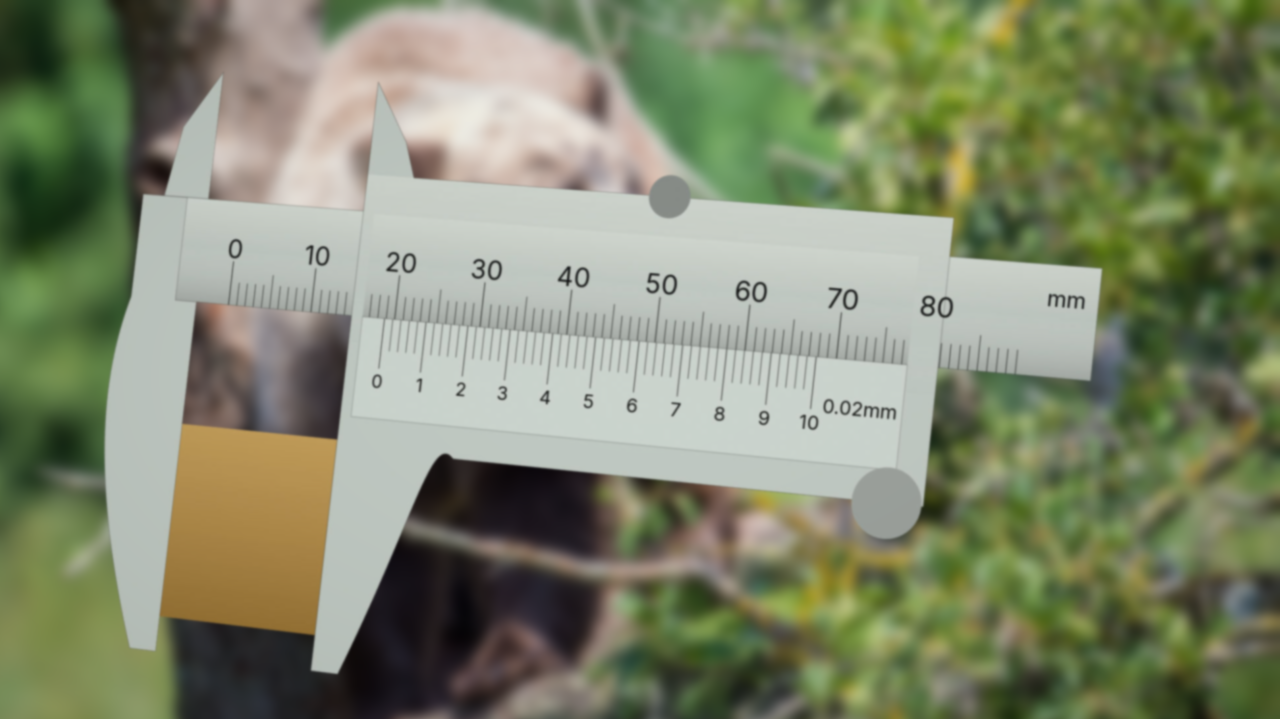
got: 18.8 mm
